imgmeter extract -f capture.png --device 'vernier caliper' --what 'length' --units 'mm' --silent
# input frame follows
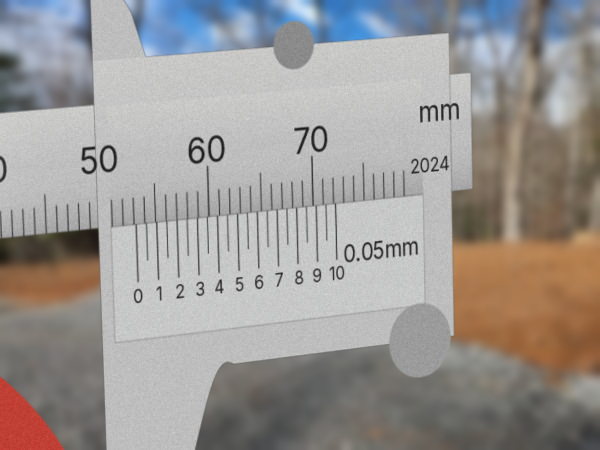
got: 53.2 mm
